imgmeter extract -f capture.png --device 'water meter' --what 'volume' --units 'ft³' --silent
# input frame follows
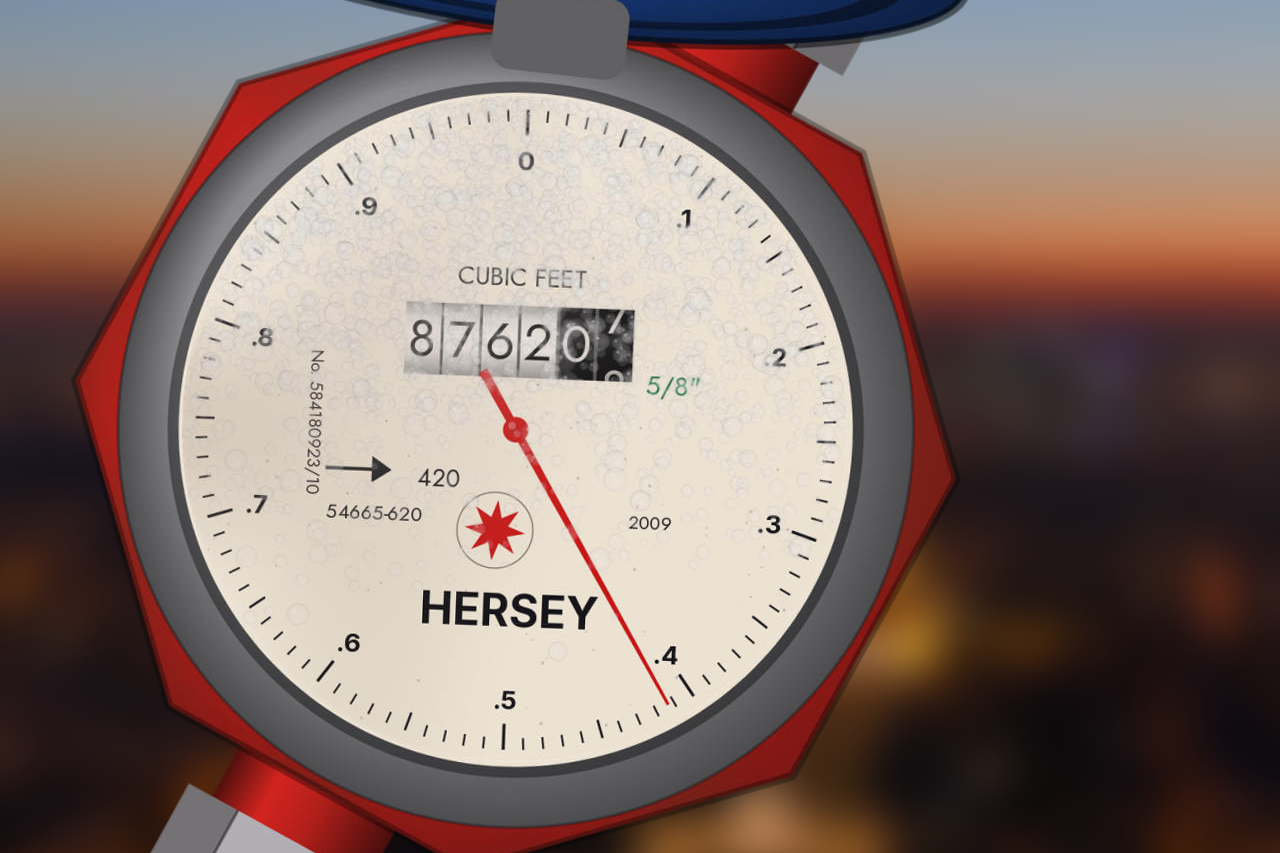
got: 876207.41 ft³
